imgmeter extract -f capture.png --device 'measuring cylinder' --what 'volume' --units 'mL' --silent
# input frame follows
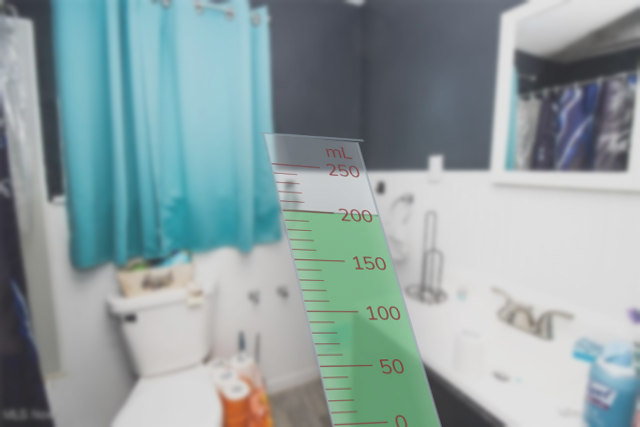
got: 200 mL
